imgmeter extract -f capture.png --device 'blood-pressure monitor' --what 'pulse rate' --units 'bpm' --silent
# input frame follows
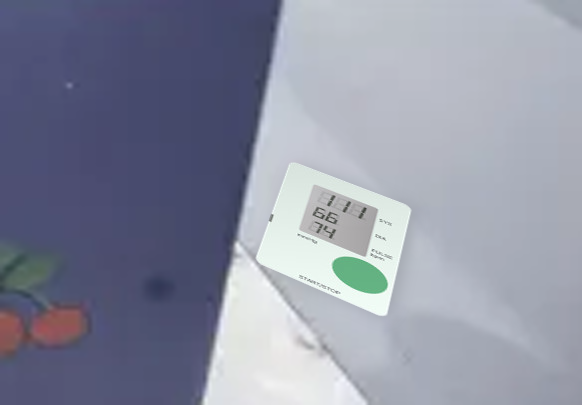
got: 74 bpm
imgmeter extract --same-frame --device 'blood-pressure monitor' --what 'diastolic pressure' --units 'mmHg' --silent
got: 66 mmHg
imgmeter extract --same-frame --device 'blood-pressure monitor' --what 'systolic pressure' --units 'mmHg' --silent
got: 111 mmHg
